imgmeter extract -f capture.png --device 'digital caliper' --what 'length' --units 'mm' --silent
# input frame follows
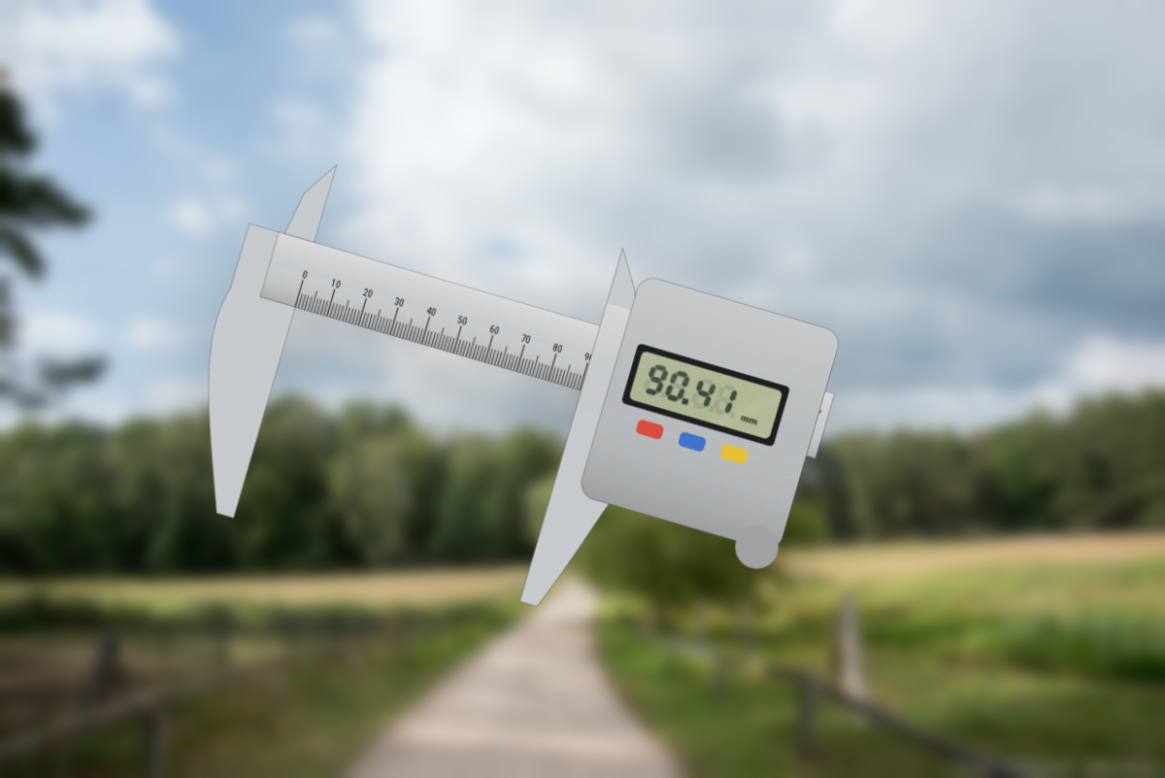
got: 90.41 mm
